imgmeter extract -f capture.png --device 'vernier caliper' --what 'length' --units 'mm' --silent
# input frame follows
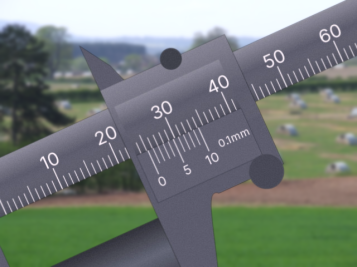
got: 25.2 mm
